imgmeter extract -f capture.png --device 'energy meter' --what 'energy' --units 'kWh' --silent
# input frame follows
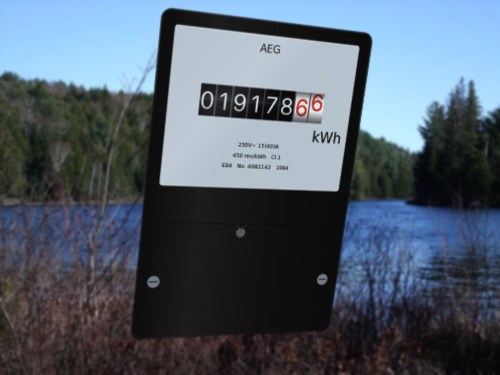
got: 19178.66 kWh
